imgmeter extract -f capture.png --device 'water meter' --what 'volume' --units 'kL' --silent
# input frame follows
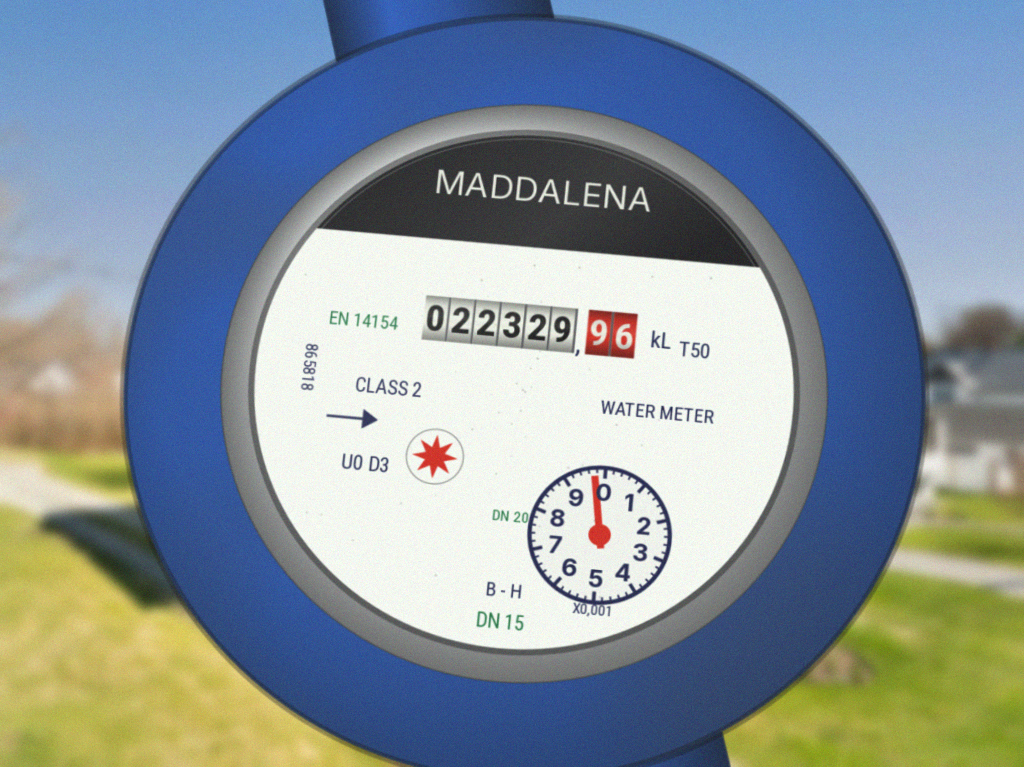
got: 22329.959 kL
